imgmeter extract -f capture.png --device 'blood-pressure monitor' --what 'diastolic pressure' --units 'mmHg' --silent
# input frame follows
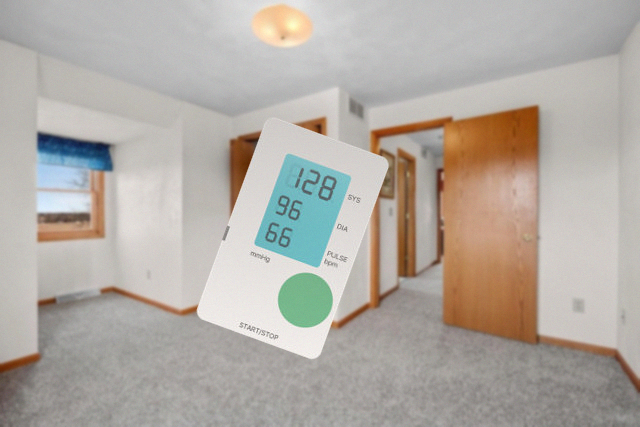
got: 96 mmHg
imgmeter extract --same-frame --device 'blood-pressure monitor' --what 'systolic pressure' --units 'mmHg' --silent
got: 128 mmHg
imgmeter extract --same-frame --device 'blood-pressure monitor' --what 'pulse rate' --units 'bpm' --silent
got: 66 bpm
